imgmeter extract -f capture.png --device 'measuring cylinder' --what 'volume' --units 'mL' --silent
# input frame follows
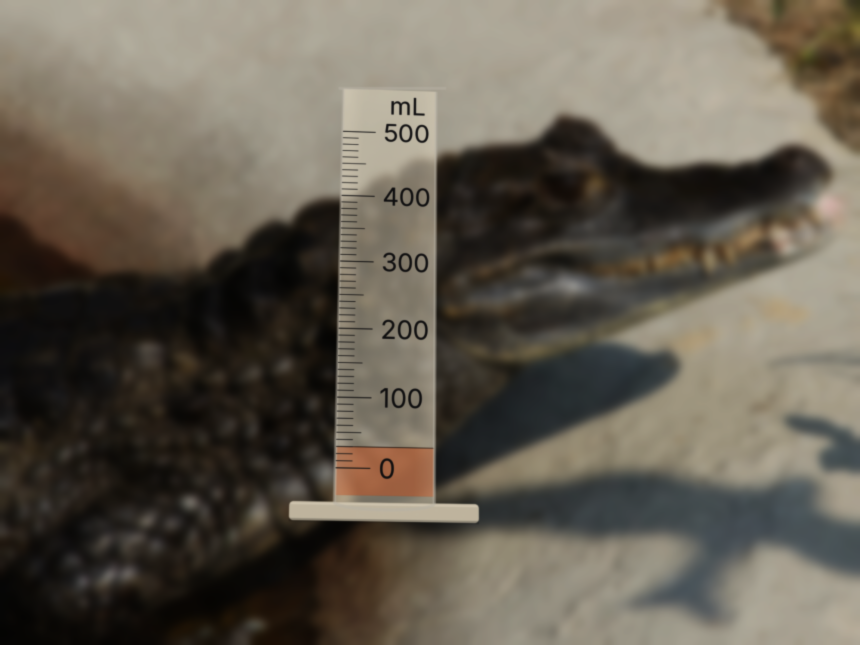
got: 30 mL
